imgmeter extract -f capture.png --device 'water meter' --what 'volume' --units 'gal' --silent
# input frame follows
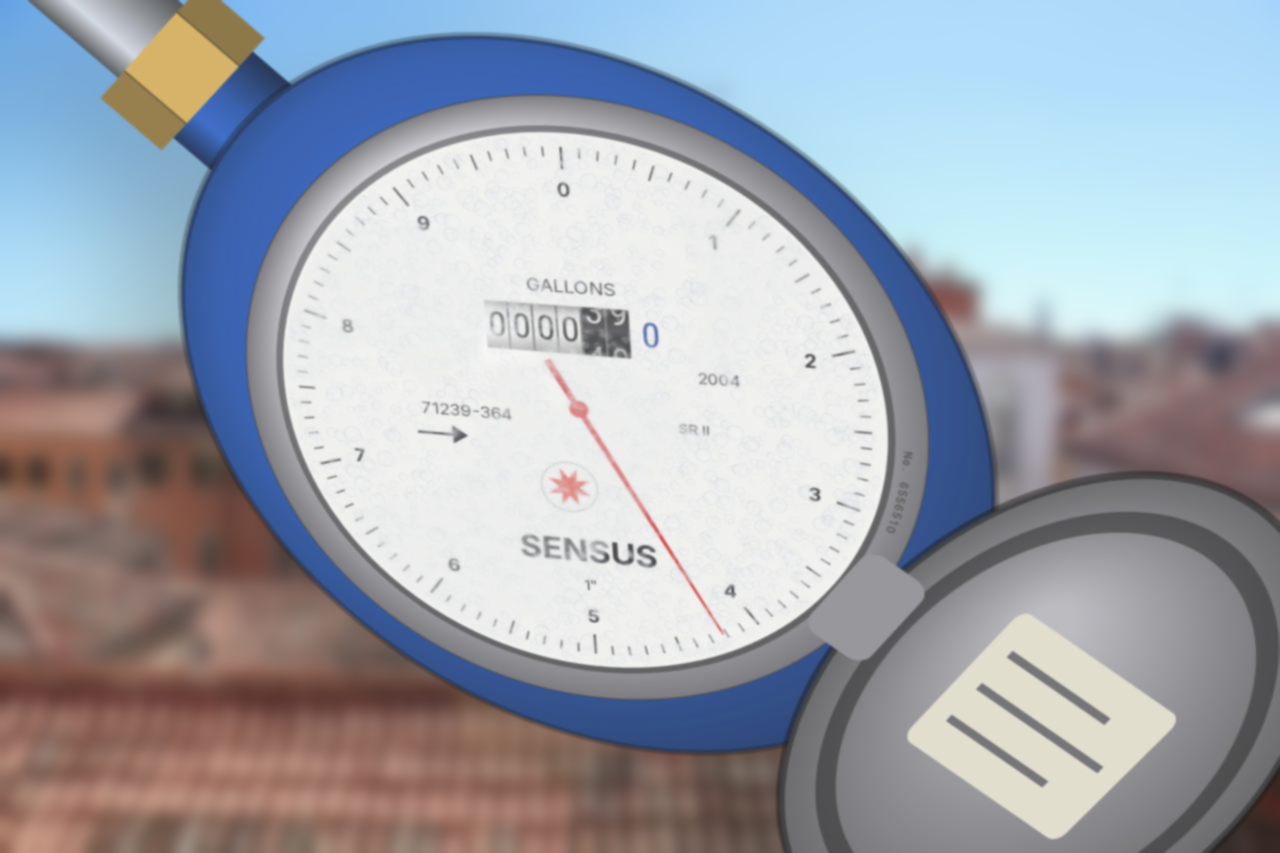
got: 394.2 gal
